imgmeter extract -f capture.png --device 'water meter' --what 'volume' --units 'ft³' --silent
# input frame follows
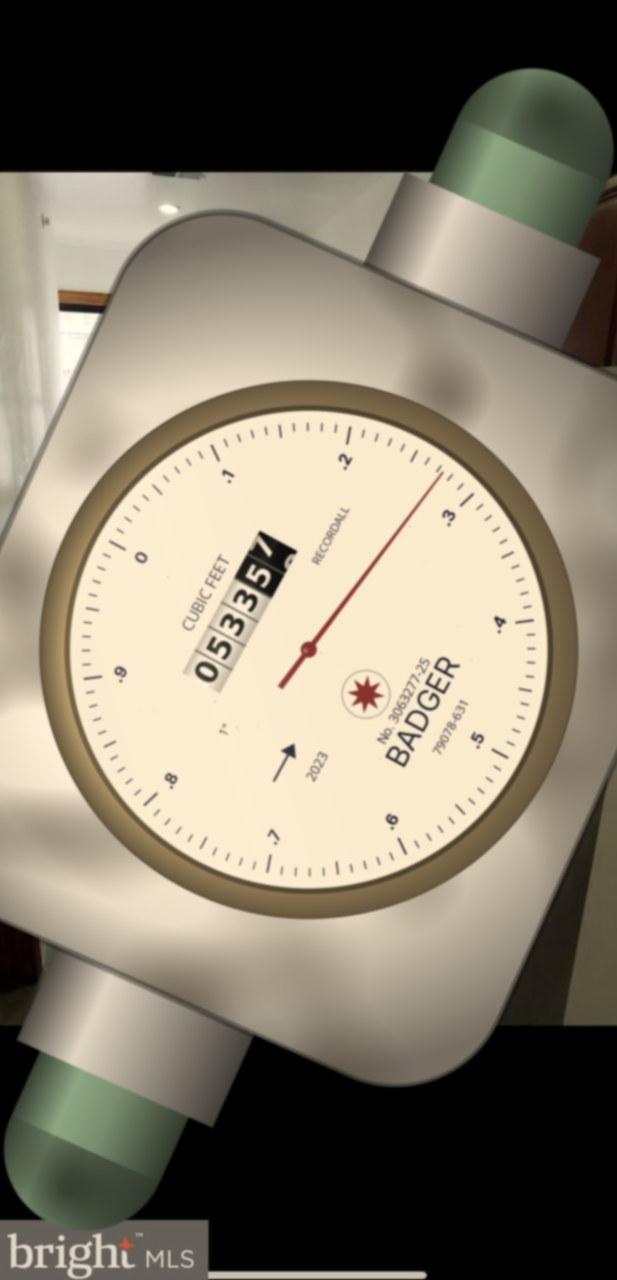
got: 53357.27 ft³
